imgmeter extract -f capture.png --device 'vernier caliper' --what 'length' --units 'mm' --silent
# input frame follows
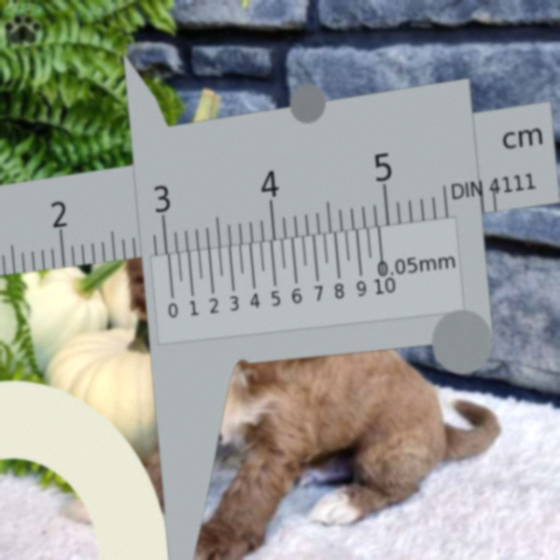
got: 30.2 mm
